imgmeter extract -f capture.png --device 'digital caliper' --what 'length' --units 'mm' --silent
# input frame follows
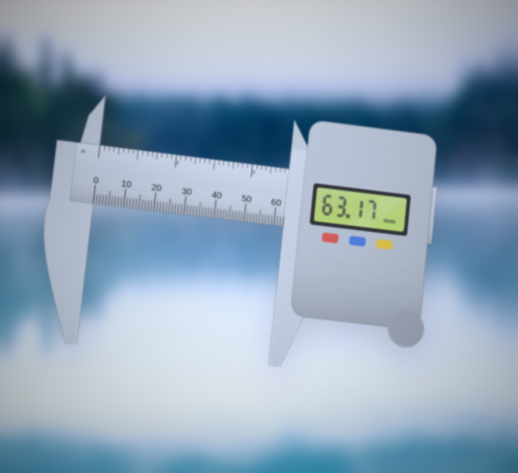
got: 63.17 mm
